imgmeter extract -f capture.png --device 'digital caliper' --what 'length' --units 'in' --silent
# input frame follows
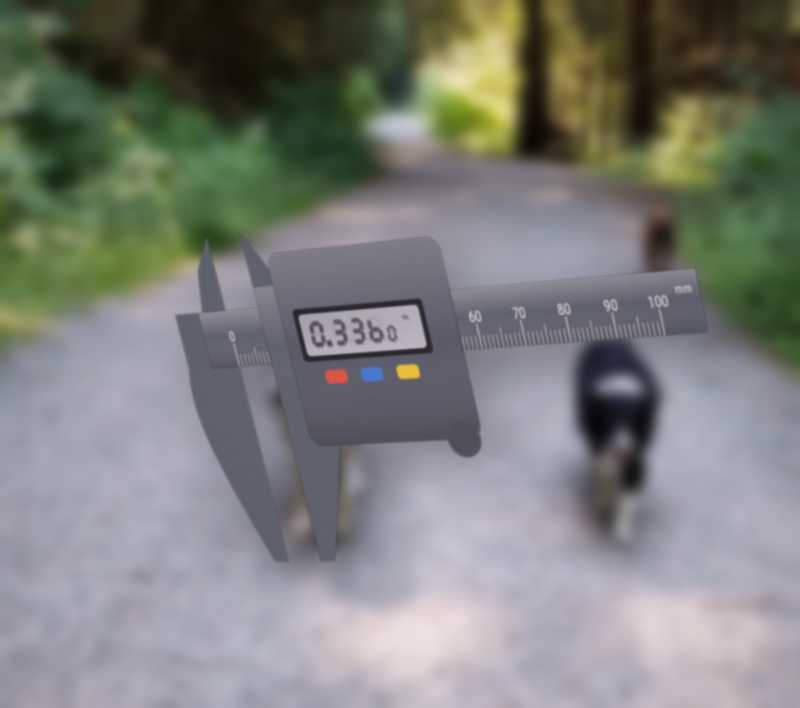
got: 0.3360 in
